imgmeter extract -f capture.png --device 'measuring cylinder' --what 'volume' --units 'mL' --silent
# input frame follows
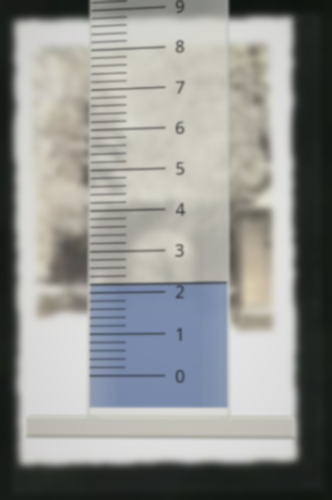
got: 2.2 mL
